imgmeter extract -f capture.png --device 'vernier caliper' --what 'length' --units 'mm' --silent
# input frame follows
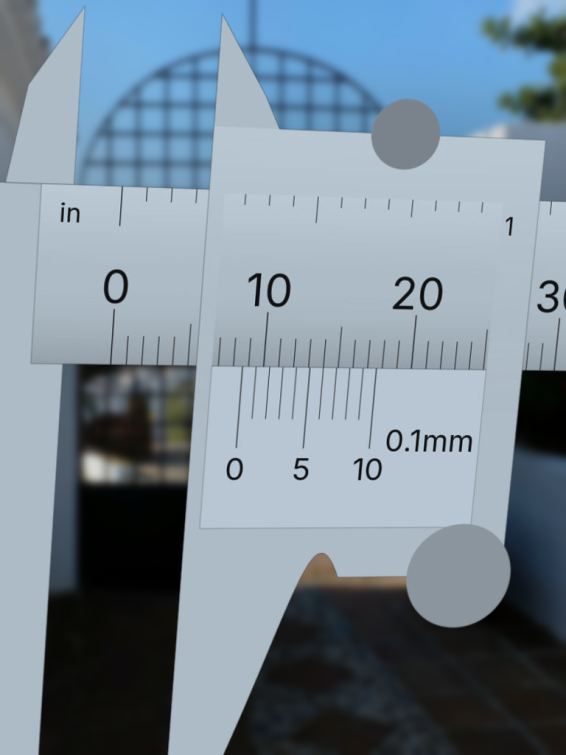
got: 8.6 mm
